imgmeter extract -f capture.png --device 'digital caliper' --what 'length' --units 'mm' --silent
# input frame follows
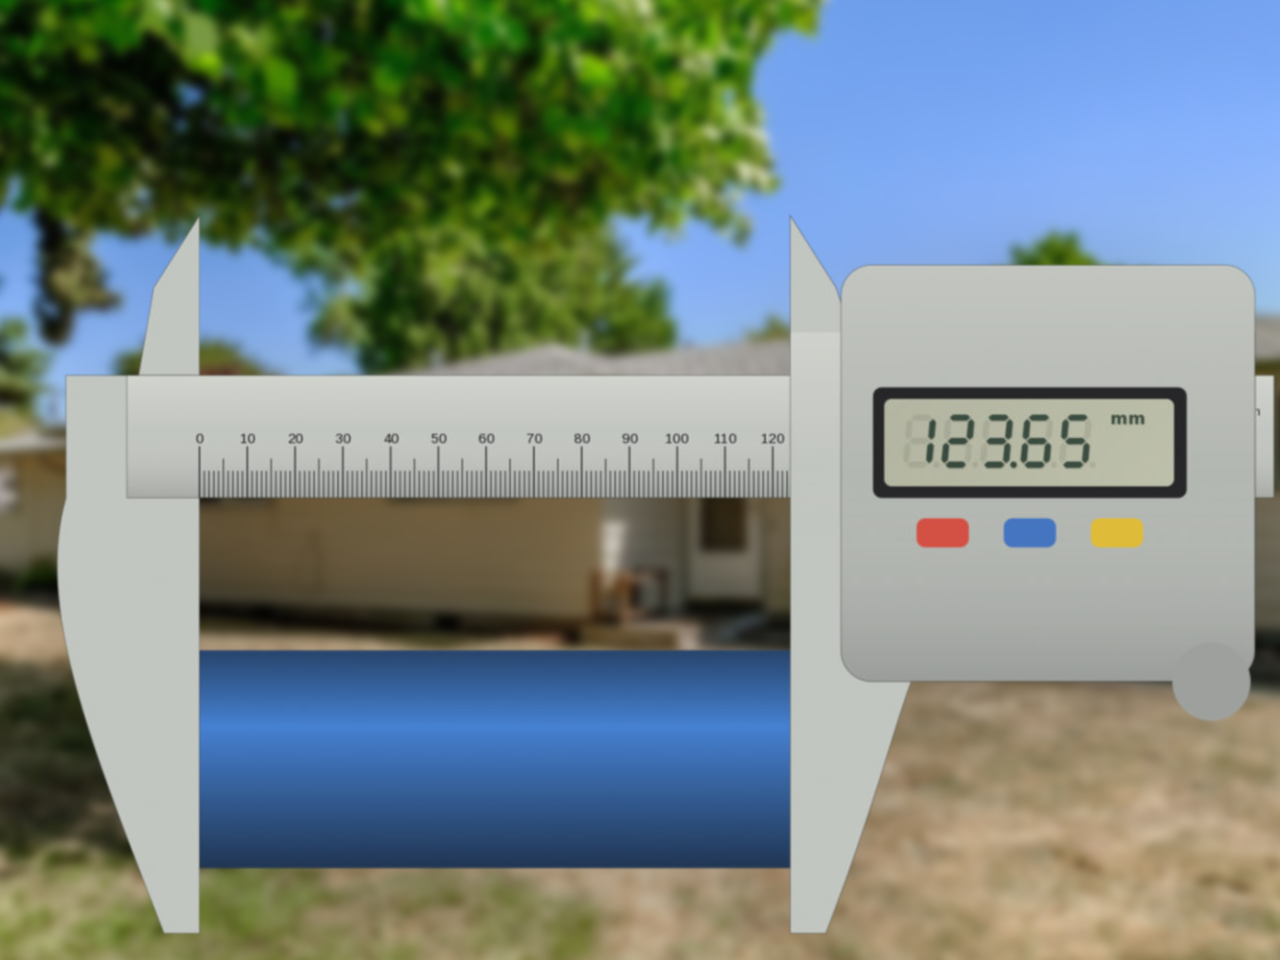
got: 123.65 mm
